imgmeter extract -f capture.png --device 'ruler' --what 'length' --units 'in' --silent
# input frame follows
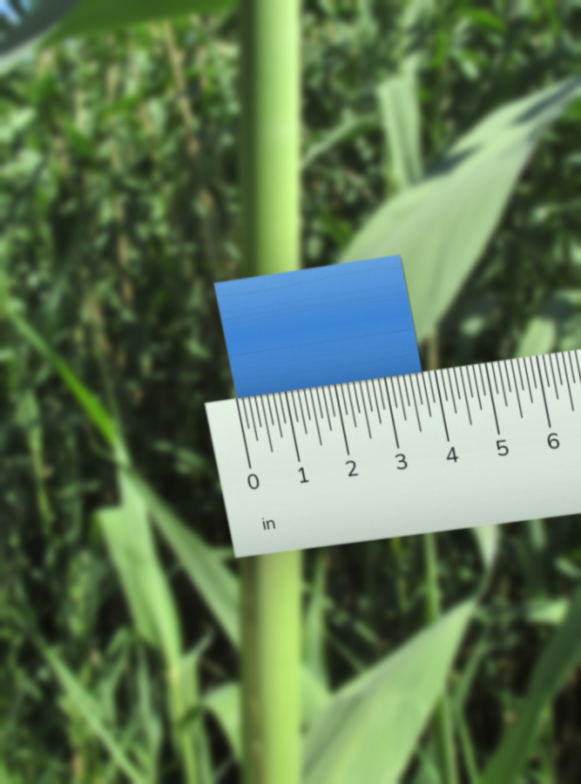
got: 3.75 in
